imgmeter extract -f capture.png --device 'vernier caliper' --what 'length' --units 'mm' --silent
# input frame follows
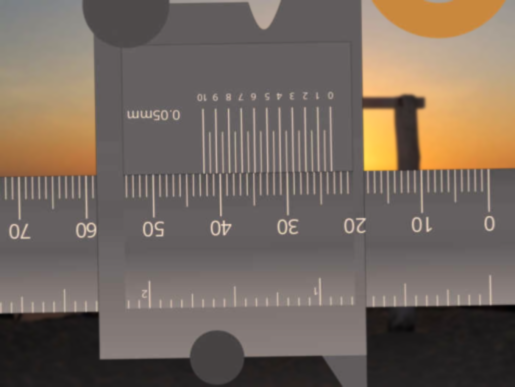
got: 23.4 mm
